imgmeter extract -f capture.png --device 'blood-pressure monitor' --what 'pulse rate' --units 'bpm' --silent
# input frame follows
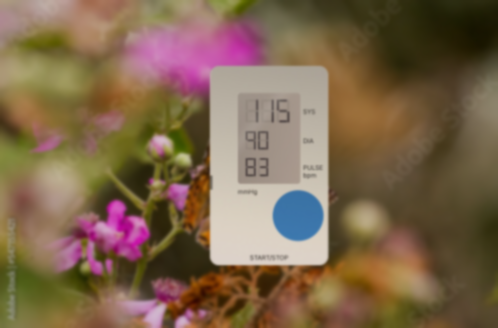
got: 83 bpm
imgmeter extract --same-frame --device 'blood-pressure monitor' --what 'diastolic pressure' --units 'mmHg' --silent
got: 90 mmHg
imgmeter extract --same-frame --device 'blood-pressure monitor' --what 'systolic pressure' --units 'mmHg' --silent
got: 115 mmHg
